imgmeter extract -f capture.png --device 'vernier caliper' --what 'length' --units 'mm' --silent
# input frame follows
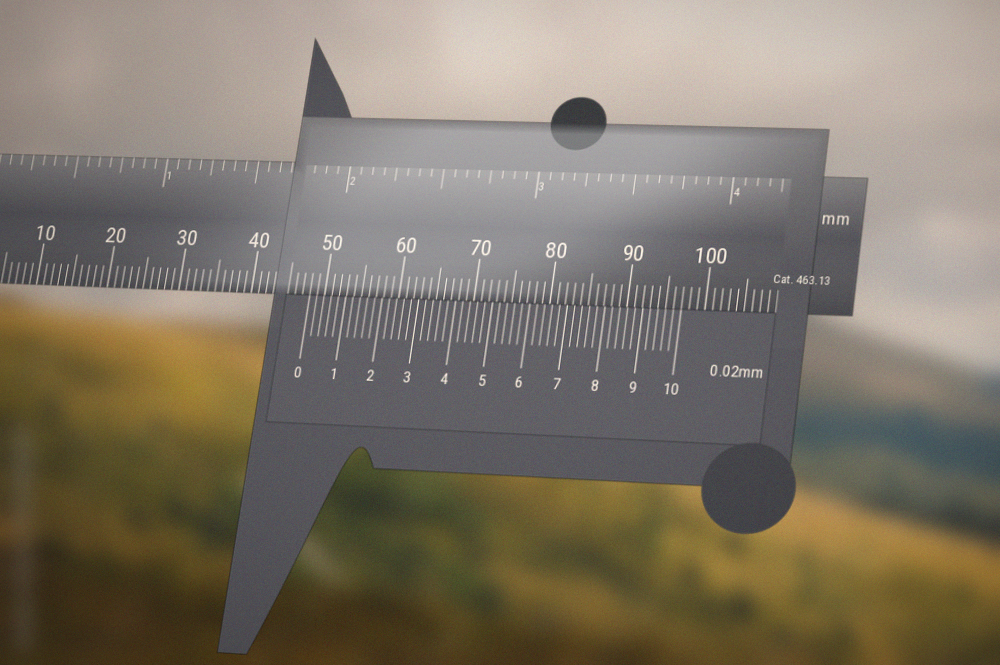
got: 48.0 mm
